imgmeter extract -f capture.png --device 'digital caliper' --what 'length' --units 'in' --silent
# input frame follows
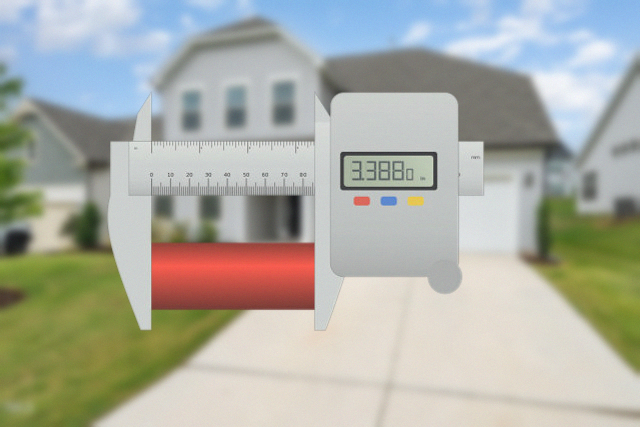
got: 3.3880 in
